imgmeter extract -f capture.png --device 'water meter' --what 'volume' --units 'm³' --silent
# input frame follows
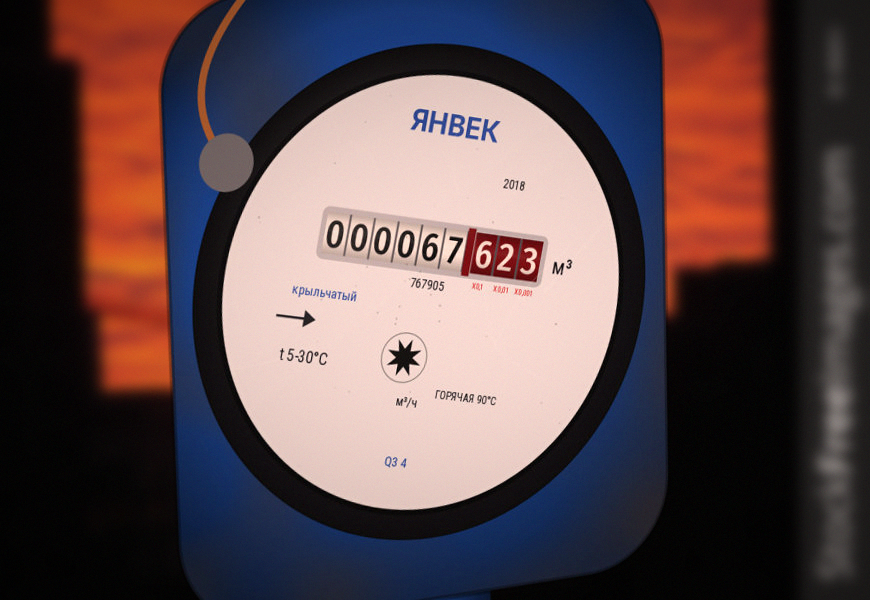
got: 67.623 m³
